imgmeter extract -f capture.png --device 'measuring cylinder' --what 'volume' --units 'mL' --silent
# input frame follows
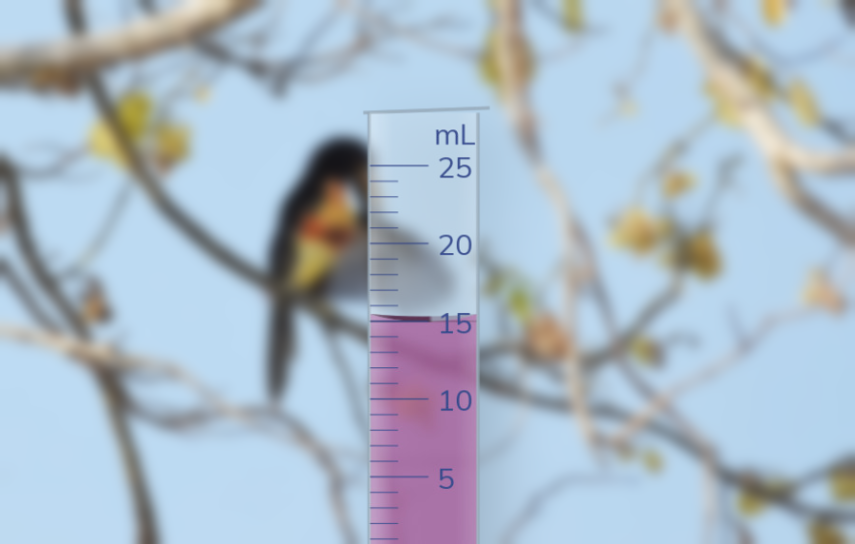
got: 15 mL
